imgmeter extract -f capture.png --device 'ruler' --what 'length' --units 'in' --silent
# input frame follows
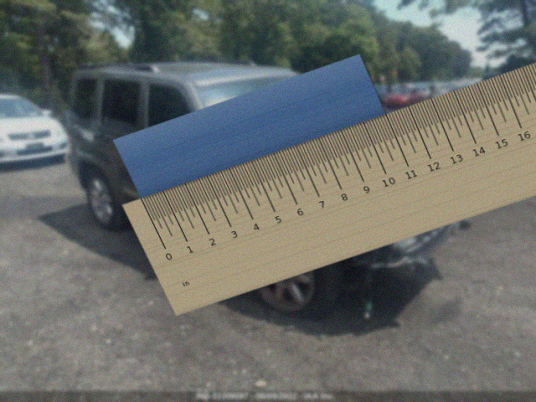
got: 11 in
